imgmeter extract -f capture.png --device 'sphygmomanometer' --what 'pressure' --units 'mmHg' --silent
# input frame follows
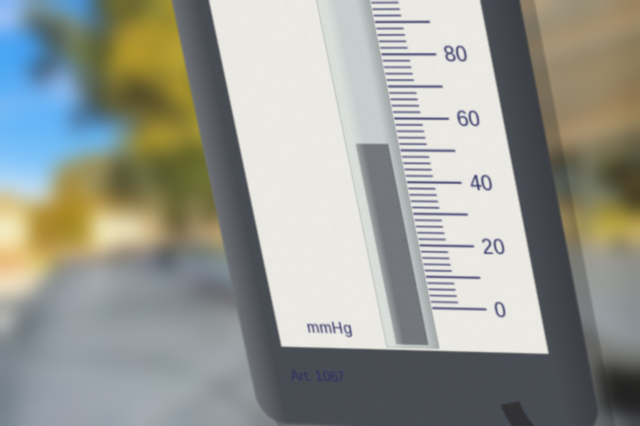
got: 52 mmHg
